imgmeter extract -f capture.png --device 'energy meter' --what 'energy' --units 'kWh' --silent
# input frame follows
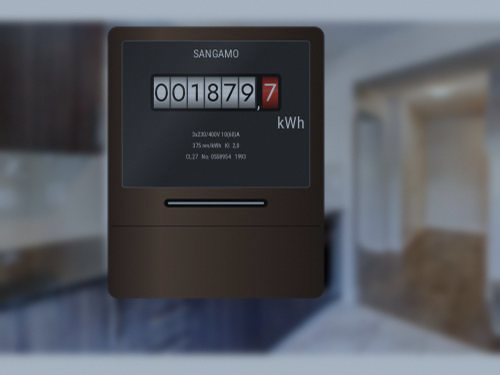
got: 1879.7 kWh
